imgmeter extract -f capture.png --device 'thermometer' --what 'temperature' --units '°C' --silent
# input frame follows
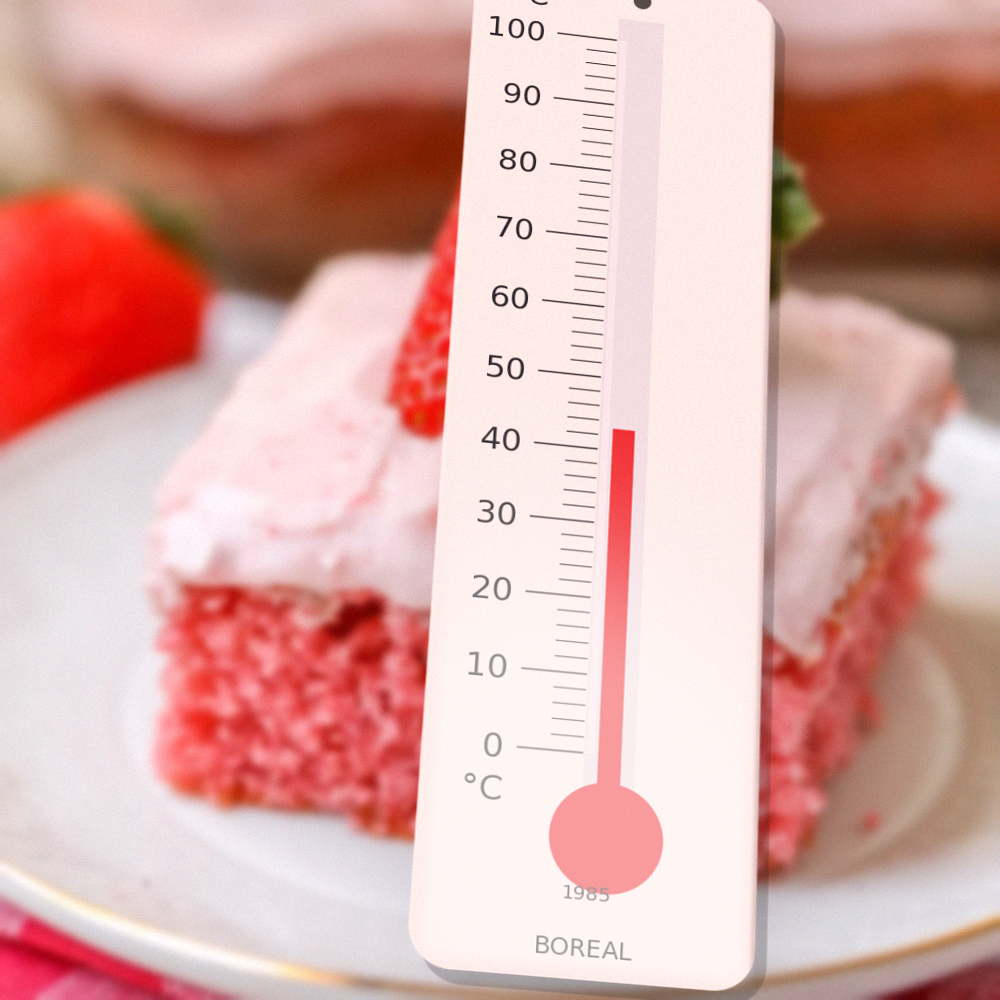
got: 43 °C
